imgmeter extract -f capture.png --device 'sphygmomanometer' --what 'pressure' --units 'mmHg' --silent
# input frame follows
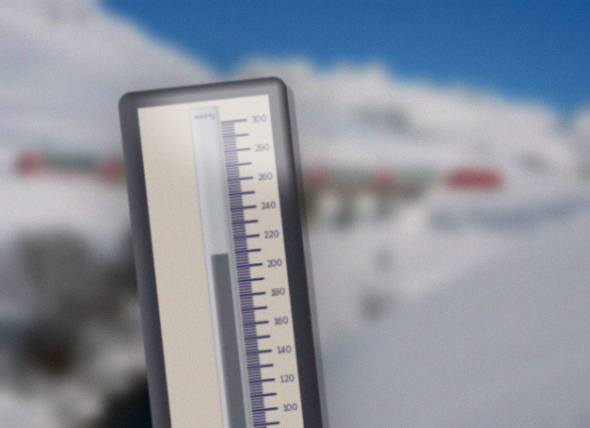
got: 210 mmHg
